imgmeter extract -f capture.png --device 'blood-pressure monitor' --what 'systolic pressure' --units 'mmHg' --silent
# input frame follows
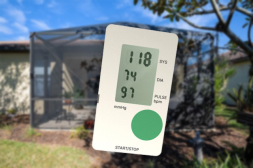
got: 118 mmHg
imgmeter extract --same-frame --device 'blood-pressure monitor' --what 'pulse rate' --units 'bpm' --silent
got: 97 bpm
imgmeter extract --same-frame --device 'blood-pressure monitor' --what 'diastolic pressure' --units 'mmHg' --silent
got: 74 mmHg
